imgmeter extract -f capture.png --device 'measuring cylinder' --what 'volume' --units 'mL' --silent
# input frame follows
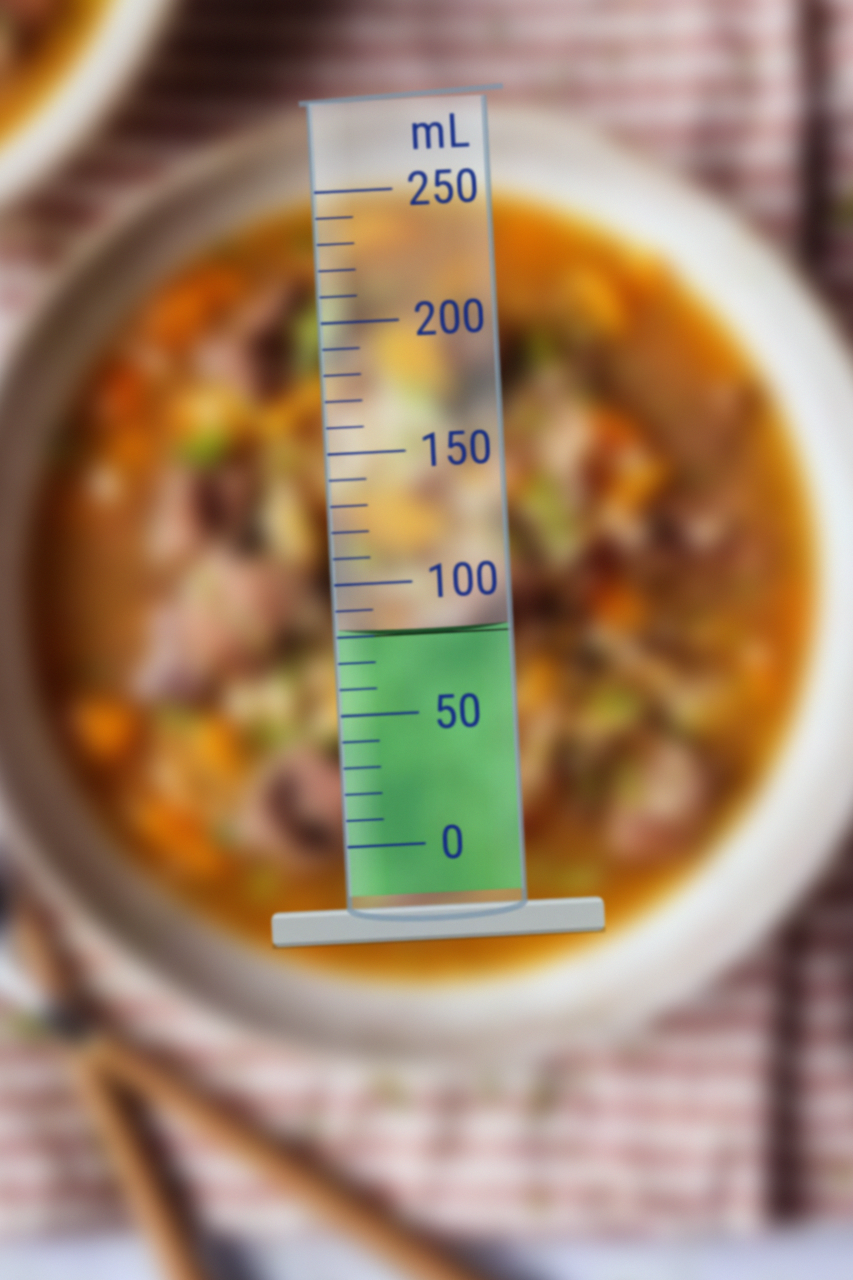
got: 80 mL
